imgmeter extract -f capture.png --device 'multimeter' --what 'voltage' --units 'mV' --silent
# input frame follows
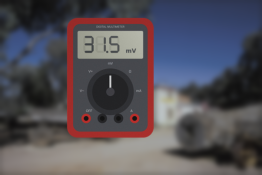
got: 31.5 mV
